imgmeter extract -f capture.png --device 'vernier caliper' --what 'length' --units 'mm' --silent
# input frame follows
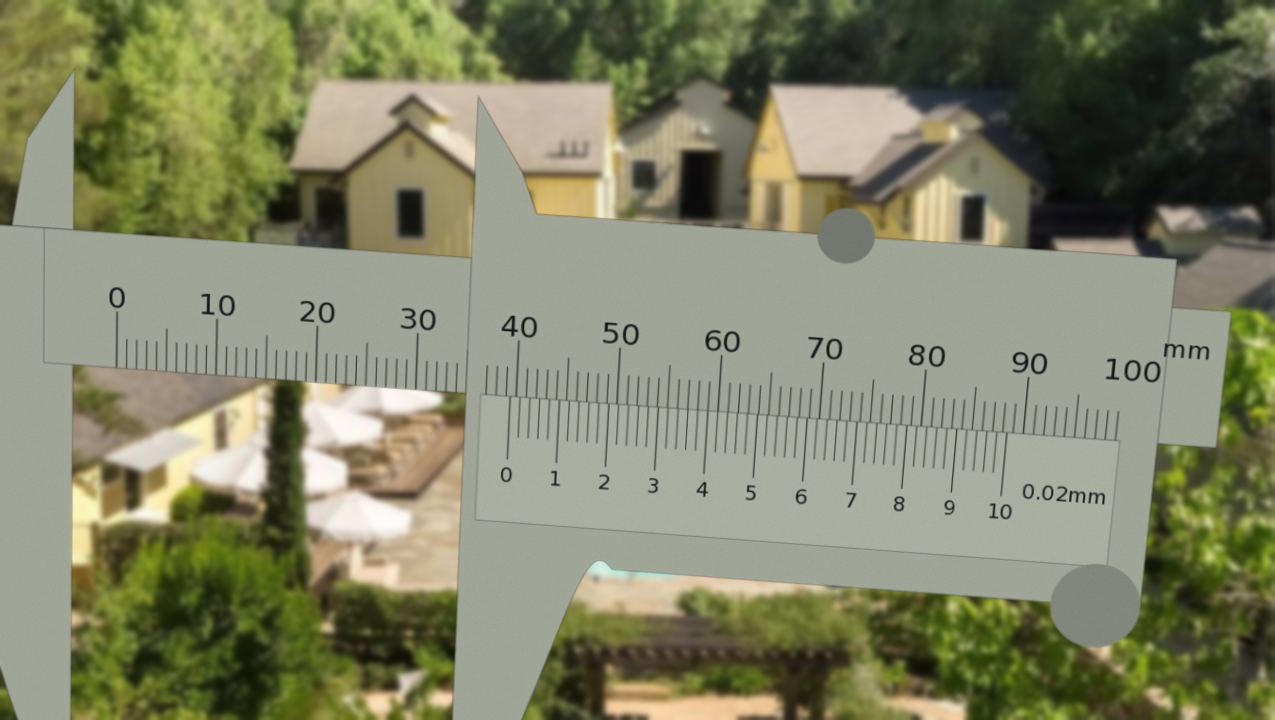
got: 39.4 mm
